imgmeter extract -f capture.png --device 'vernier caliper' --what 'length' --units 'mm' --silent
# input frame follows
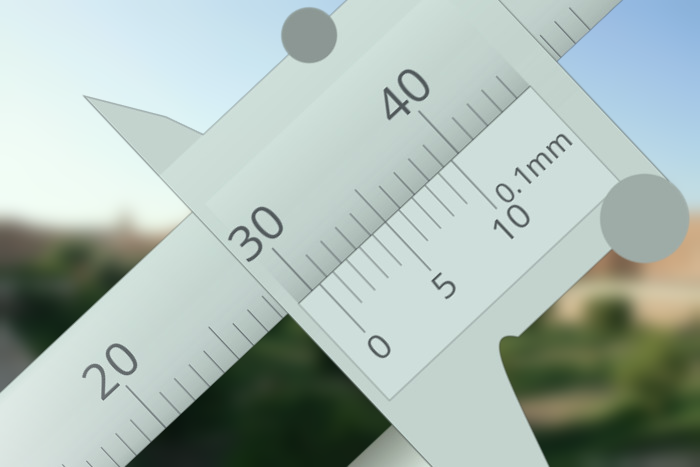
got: 30.5 mm
